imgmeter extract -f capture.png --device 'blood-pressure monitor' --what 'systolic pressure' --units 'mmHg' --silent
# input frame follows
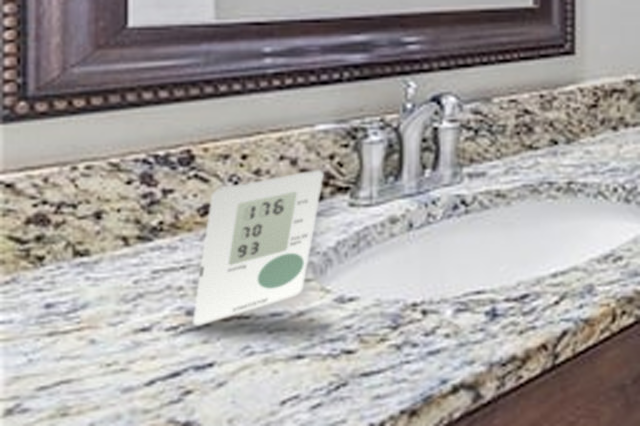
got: 176 mmHg
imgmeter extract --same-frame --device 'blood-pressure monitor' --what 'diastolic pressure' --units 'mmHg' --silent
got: 70 mmHg
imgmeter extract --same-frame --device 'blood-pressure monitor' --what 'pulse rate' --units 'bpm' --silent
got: 93 bpm
